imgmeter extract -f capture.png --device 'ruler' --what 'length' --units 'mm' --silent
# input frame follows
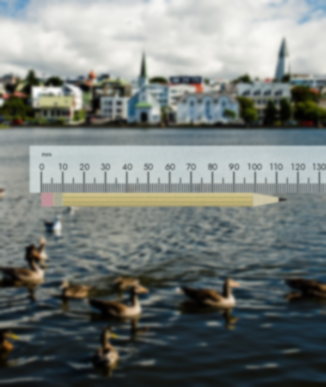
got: 115 mm
